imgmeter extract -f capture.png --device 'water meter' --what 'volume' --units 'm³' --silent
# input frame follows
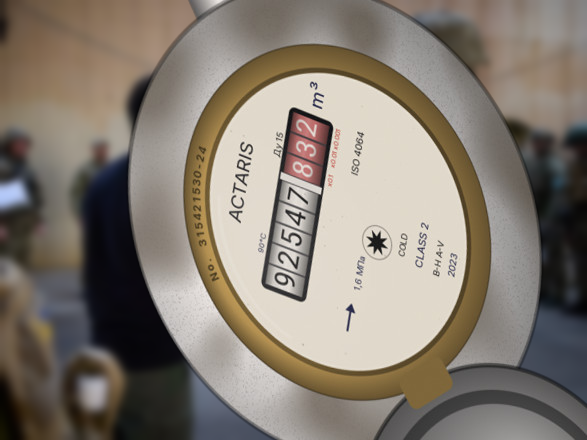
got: 92547.832 m³
